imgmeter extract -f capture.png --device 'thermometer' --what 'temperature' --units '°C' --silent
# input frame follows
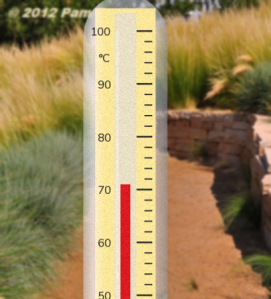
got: 71 °C
